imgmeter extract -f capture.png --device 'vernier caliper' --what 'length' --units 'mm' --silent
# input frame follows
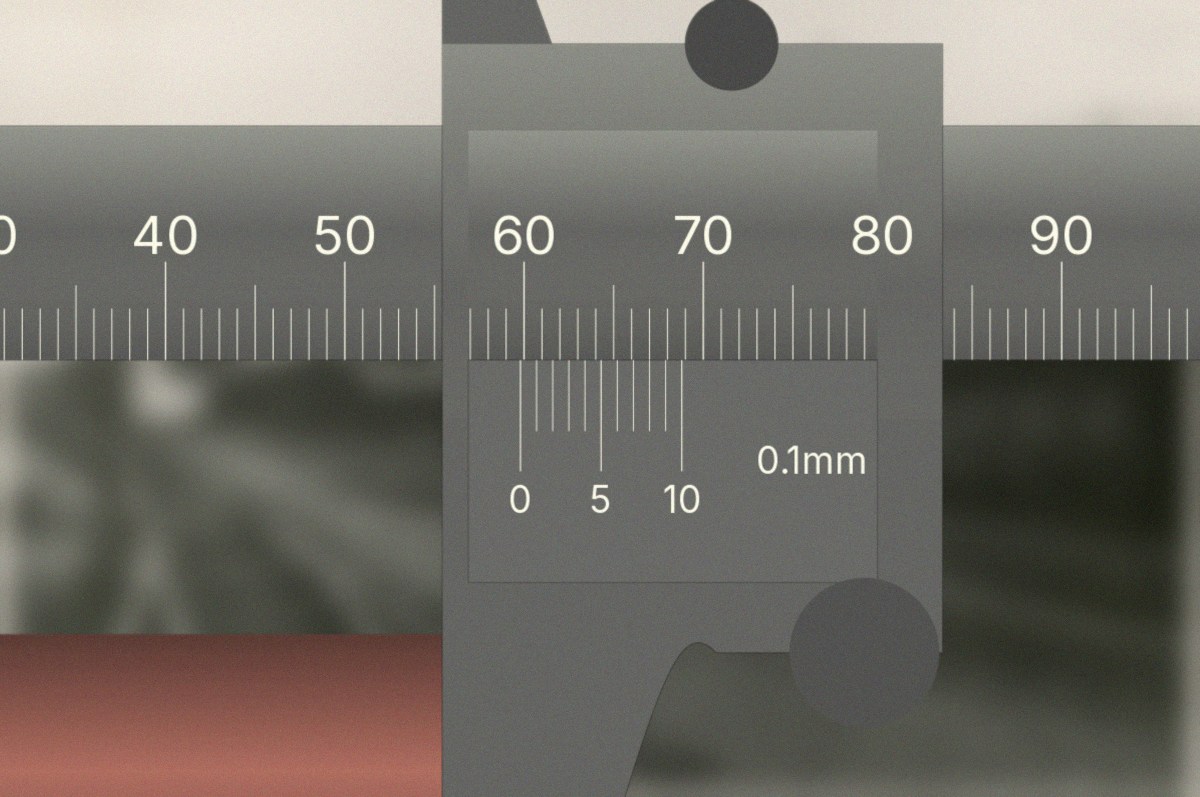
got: 59.8 mm
